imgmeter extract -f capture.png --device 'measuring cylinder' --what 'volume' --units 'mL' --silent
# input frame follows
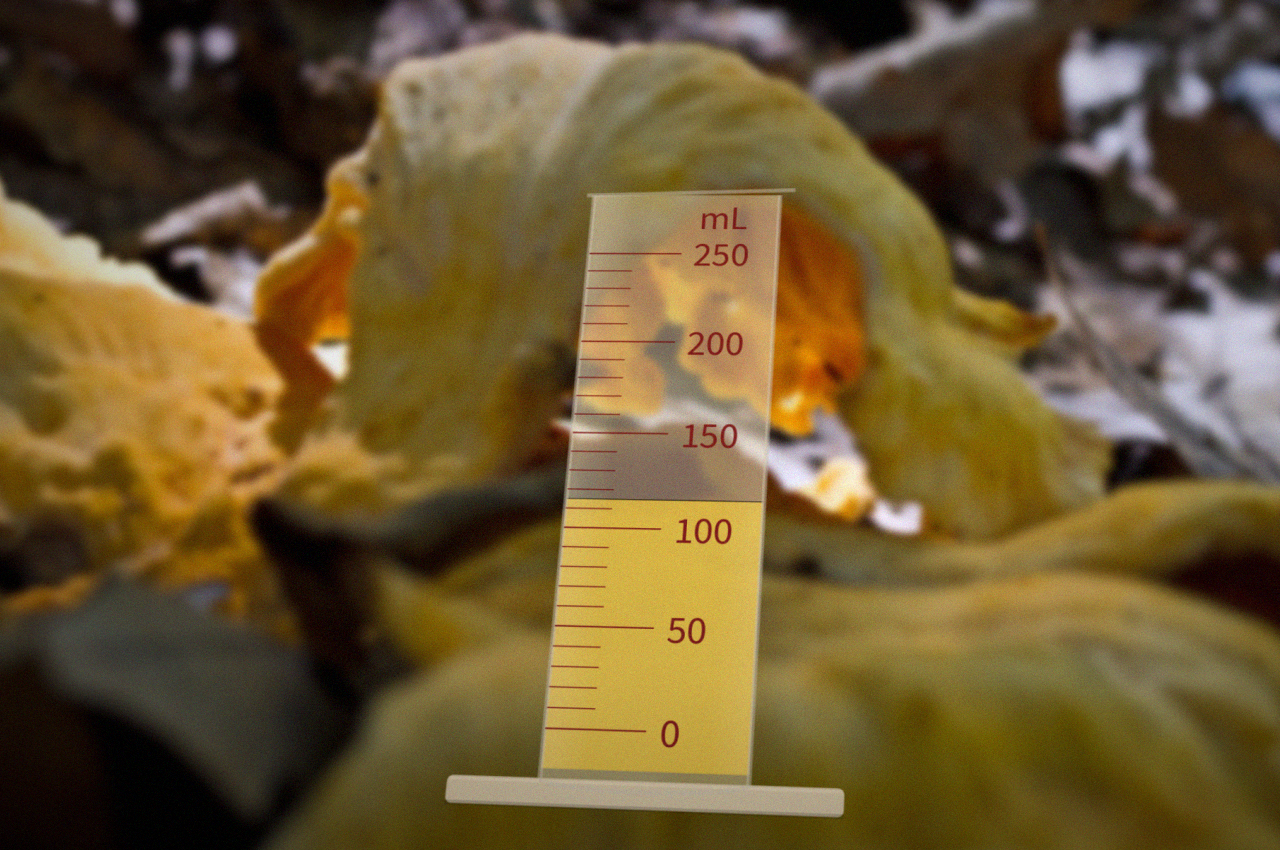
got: 115 mL
